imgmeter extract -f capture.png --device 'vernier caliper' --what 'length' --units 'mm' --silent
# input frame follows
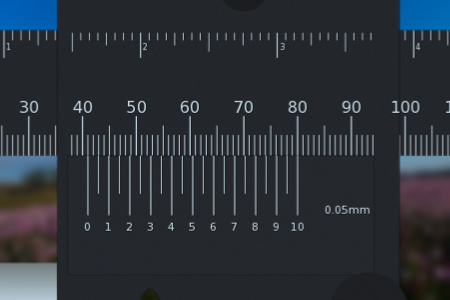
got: 41.0 mm
